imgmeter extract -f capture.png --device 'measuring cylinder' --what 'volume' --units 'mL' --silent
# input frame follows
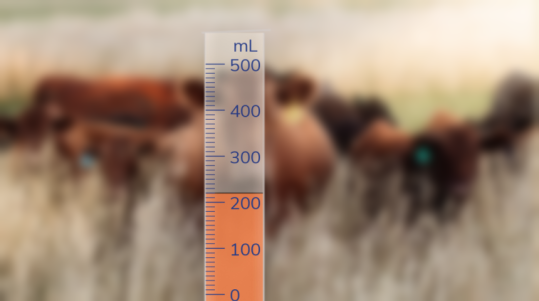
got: 220 mL
